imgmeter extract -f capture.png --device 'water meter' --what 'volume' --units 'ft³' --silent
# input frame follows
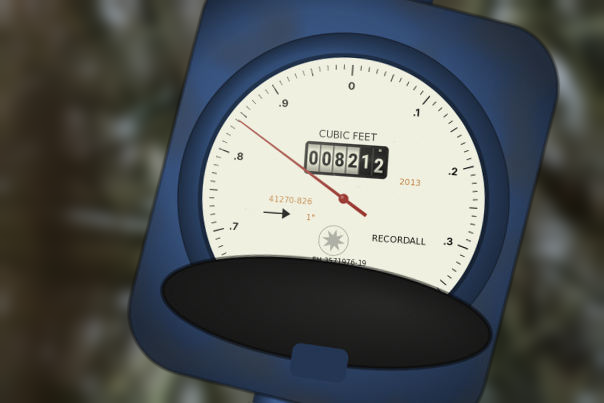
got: 8211.84 ft³
